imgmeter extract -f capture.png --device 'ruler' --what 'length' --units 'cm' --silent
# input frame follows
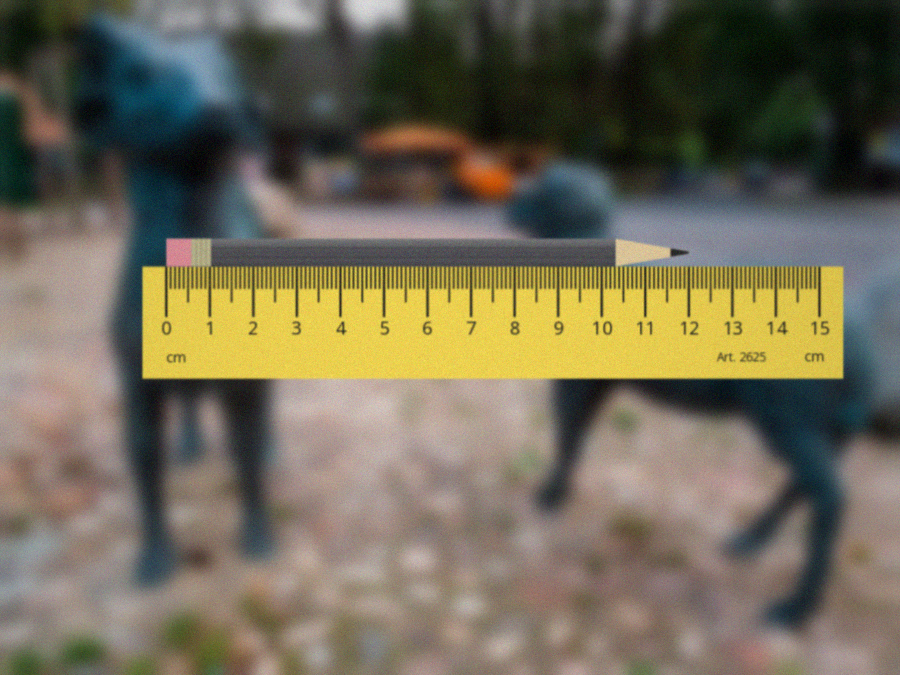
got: 12 cm
